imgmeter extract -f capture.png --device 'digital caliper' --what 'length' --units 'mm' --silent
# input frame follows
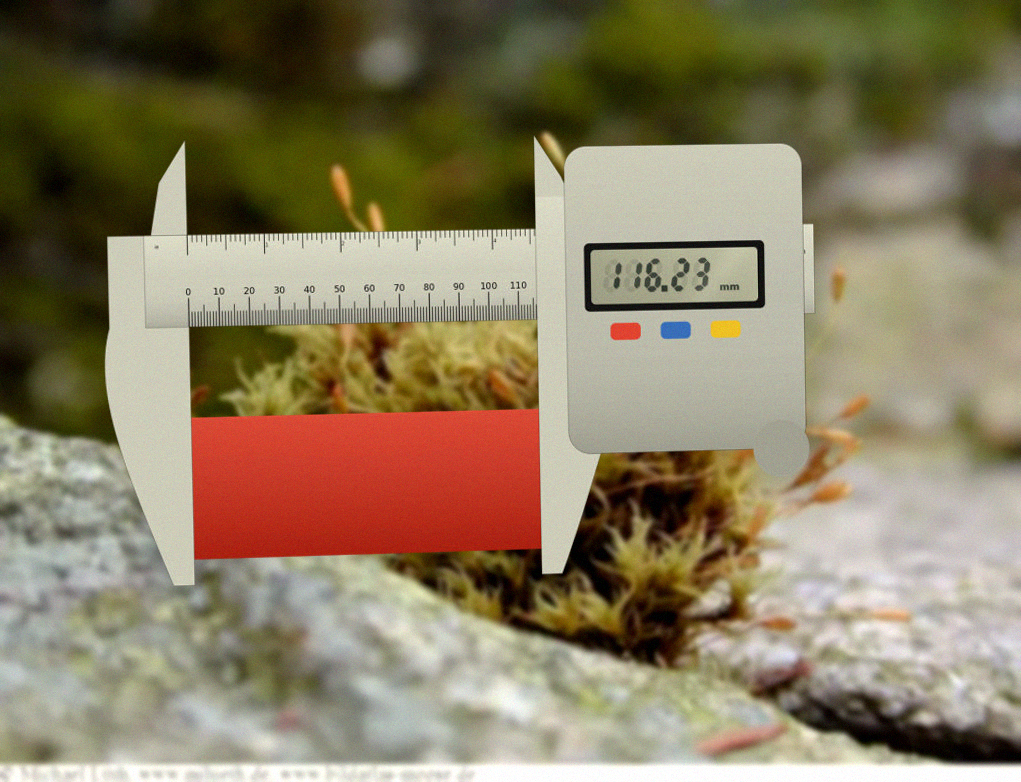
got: 116.23 mm
